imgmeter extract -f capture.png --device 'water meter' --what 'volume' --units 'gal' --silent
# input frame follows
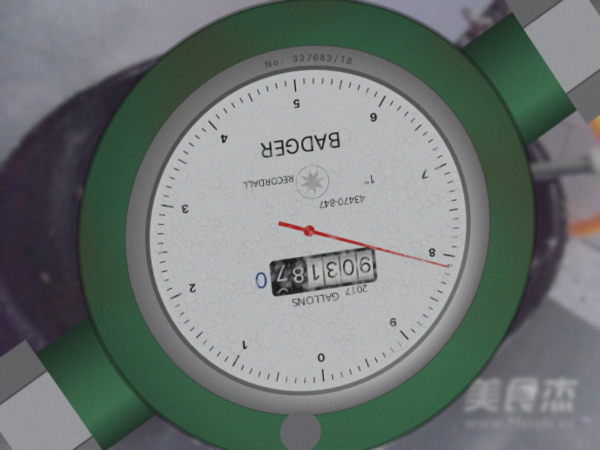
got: 9031868.1 gal
